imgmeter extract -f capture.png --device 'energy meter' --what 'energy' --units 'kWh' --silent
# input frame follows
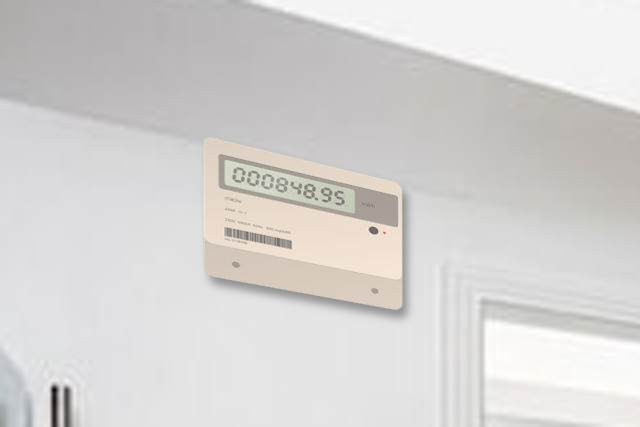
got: 848.95 kWh
